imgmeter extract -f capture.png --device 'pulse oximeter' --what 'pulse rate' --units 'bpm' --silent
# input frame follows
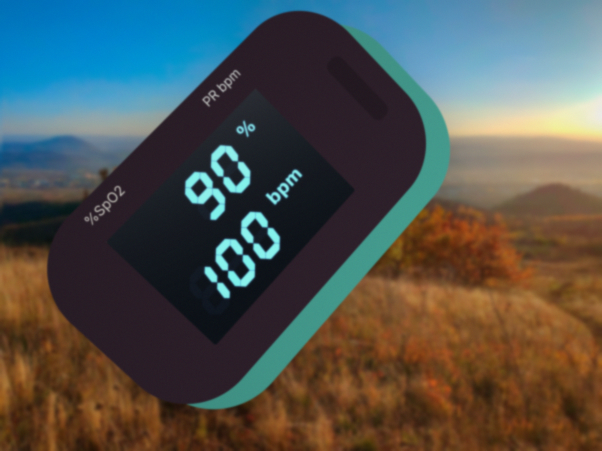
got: 100 bpm
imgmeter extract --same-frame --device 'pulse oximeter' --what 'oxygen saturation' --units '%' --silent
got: 90 %
